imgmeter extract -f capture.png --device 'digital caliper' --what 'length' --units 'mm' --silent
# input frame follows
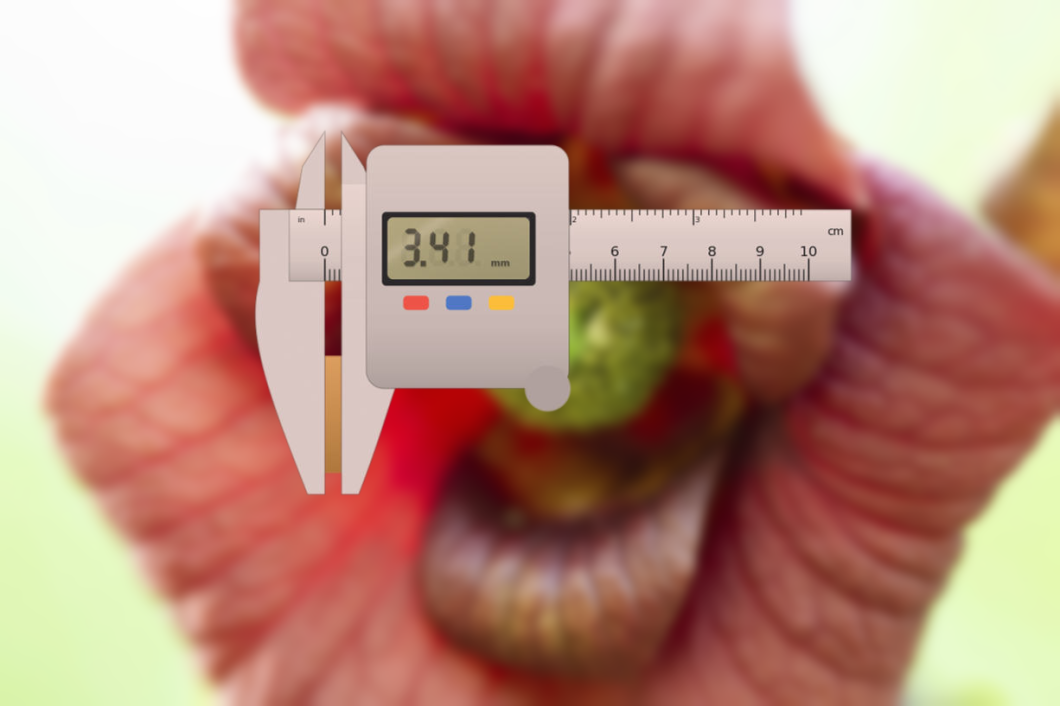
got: 3.41 mm
